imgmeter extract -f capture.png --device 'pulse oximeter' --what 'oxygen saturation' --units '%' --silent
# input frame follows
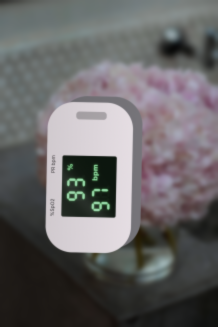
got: 93 %
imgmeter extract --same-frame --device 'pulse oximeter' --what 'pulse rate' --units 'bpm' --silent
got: 97 bpm
